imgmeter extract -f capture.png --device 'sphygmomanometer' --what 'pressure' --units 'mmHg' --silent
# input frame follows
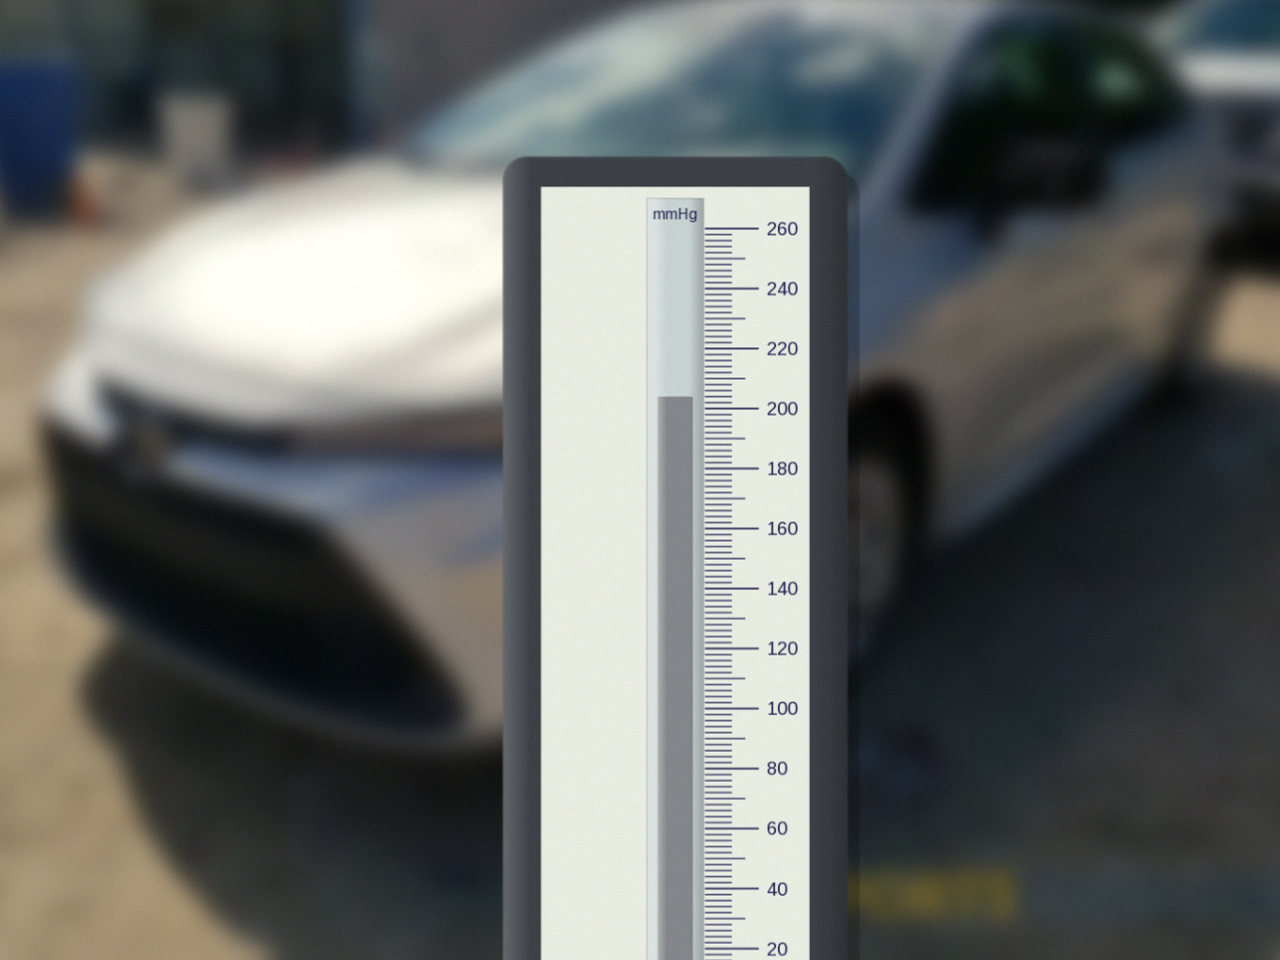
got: 204 mmHg
